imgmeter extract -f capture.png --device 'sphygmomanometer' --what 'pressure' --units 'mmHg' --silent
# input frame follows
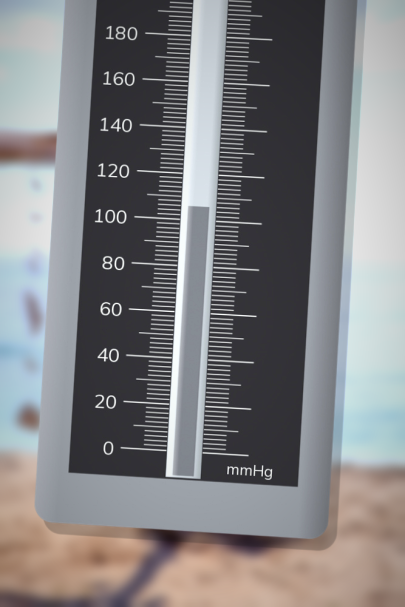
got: 106 mmHg
